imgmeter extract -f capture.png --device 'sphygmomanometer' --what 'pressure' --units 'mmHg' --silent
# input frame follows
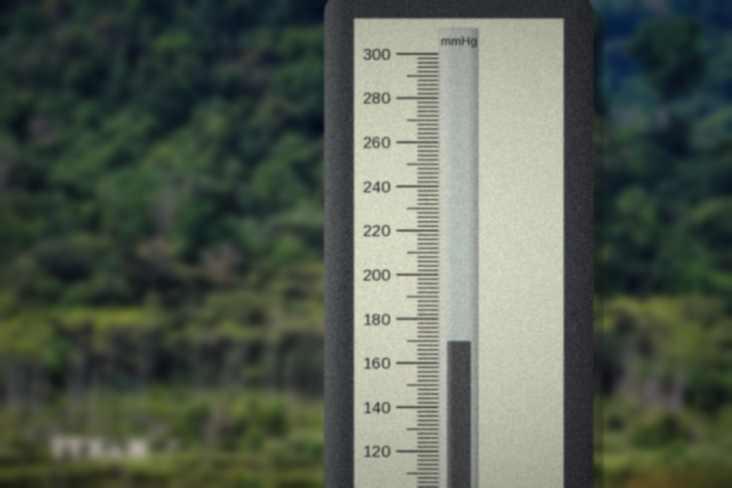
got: 170 mmHg
